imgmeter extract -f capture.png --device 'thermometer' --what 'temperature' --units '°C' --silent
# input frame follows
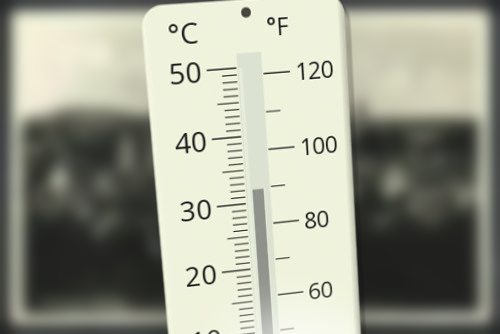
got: 32 °C
